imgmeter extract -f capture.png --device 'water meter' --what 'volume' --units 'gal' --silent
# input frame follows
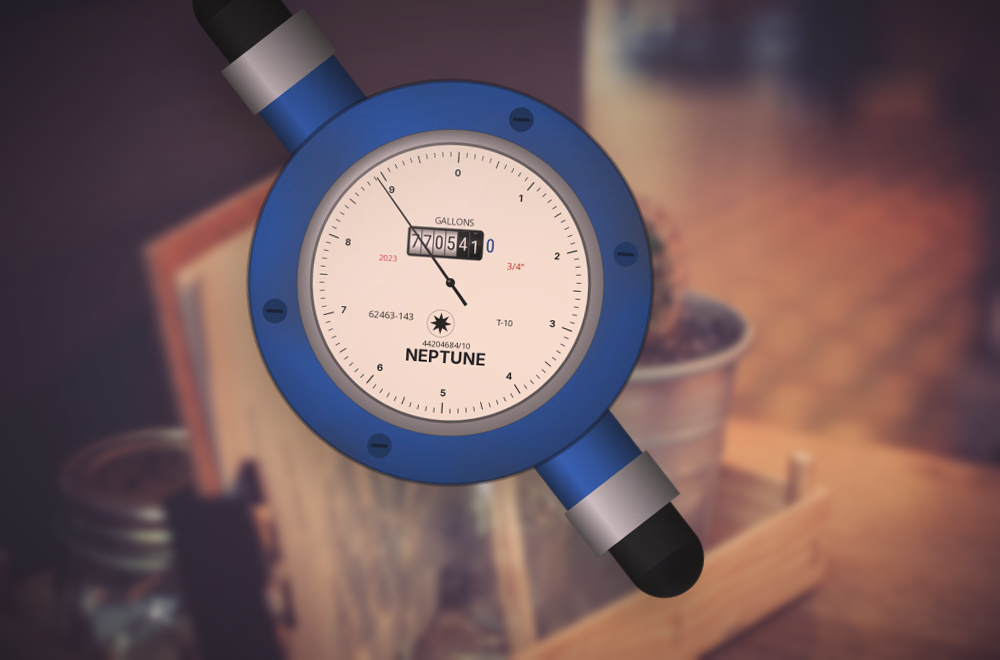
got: 7705408.9 gal
